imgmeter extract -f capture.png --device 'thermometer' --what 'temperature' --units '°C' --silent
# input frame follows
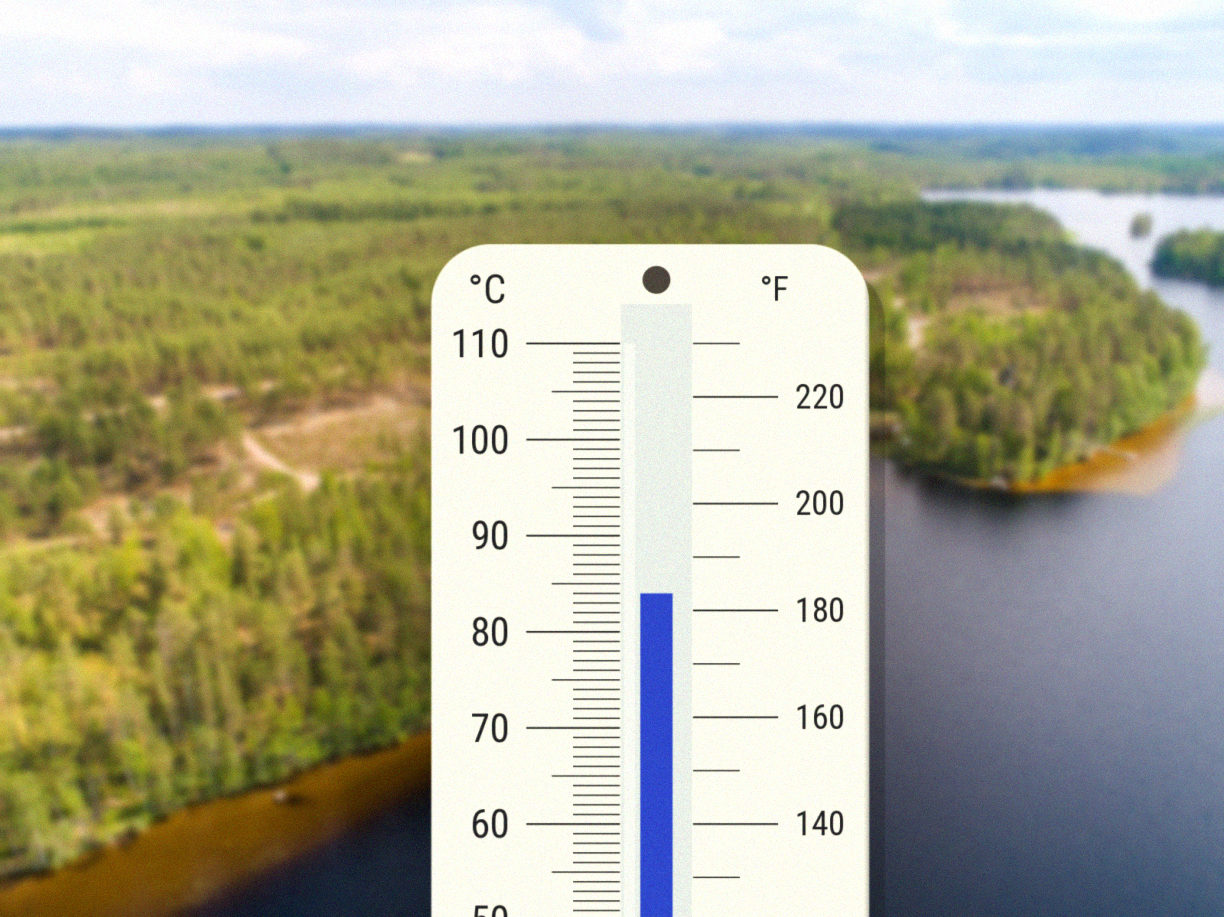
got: 84 °C
